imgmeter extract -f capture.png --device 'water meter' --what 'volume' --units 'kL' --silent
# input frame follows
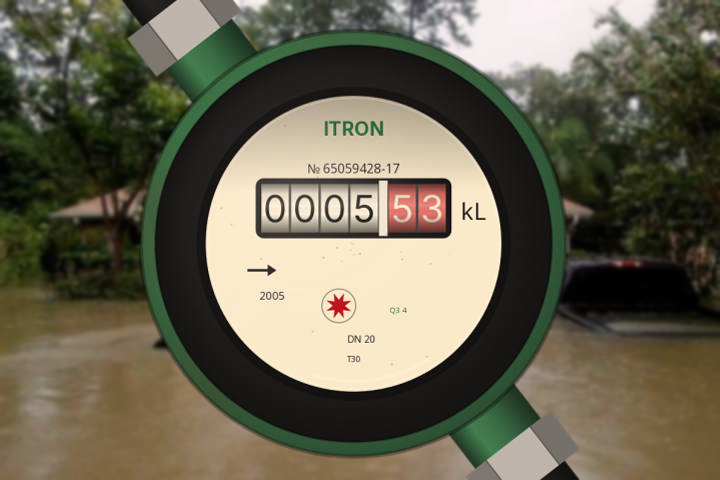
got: 5.53 kL
